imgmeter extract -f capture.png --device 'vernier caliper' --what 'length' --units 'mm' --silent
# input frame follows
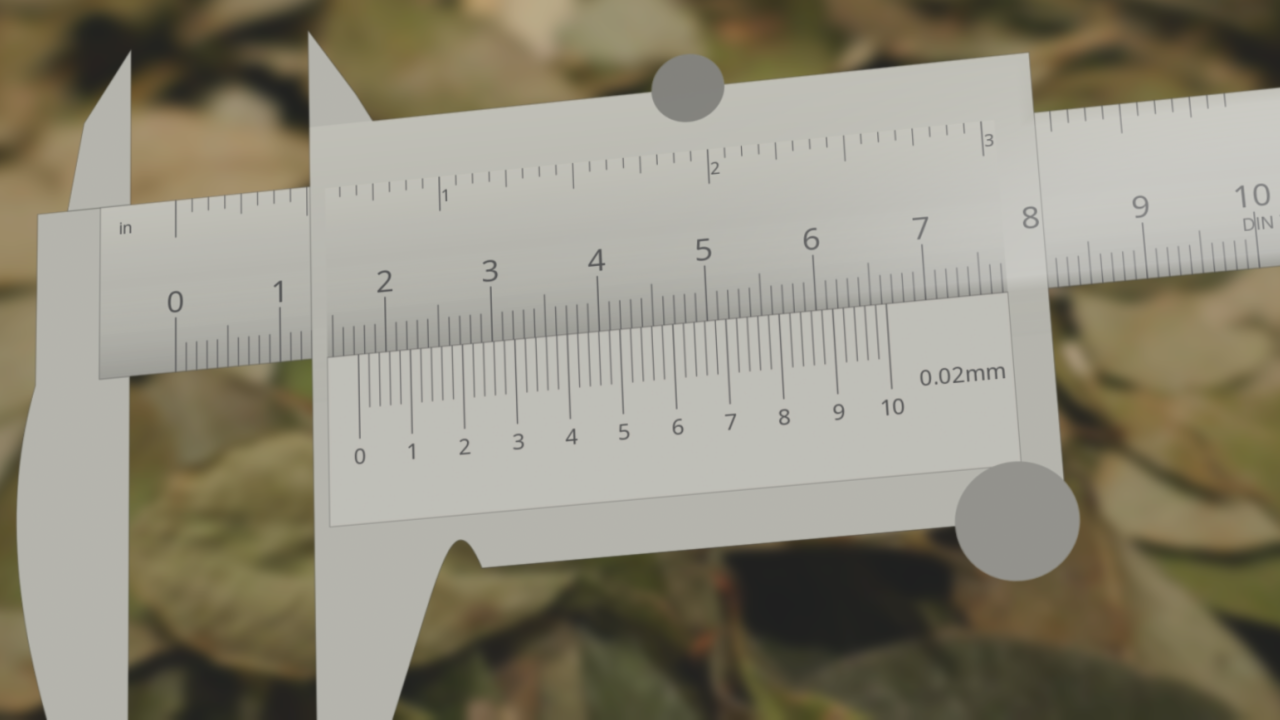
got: 17.4 mm
